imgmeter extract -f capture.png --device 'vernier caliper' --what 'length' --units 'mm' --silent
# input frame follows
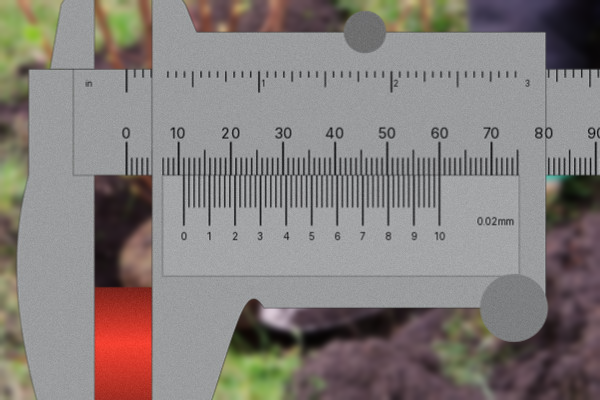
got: 11.0 mm
